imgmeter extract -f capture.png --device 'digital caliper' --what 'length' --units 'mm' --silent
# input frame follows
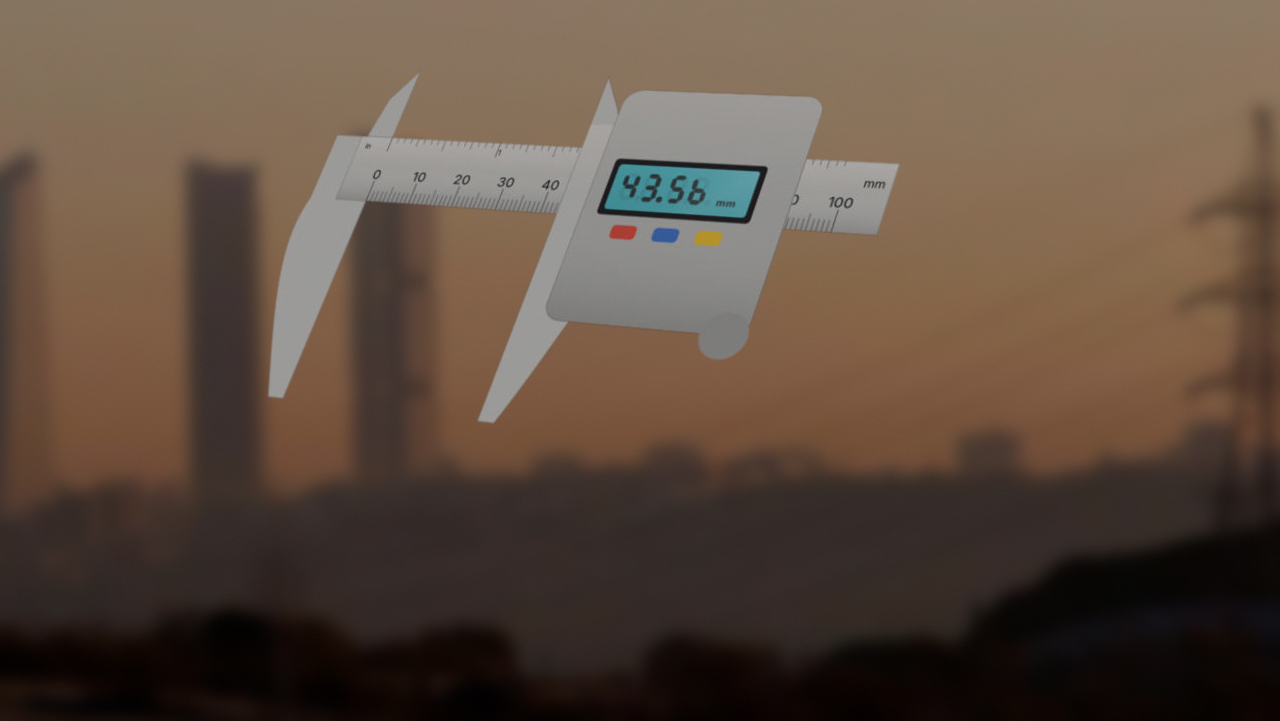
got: 43.56 mm
